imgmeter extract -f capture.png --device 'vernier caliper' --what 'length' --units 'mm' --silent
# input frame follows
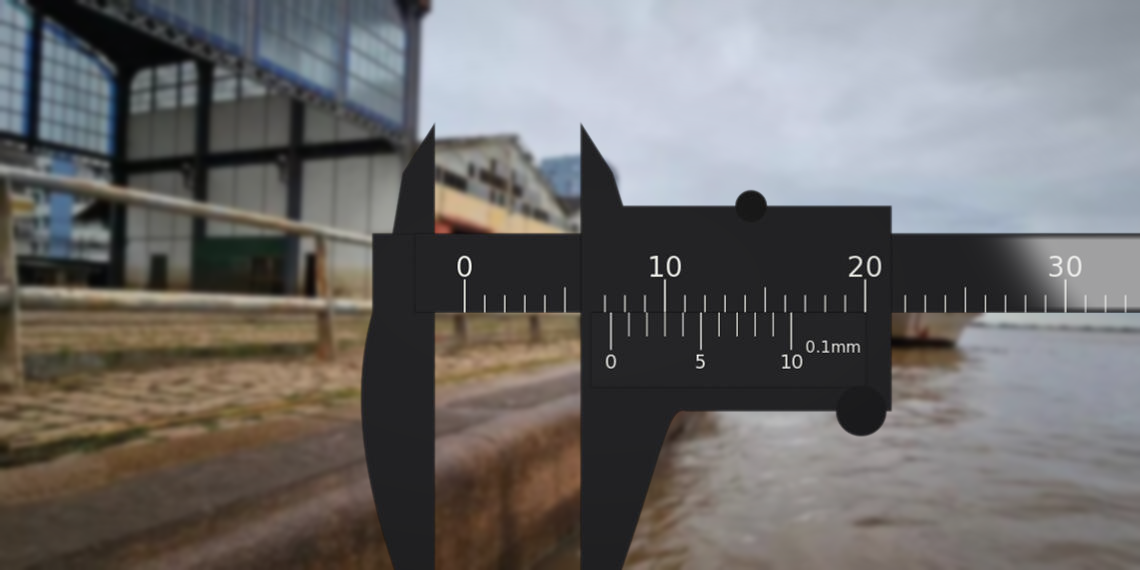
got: 7.3 mm
